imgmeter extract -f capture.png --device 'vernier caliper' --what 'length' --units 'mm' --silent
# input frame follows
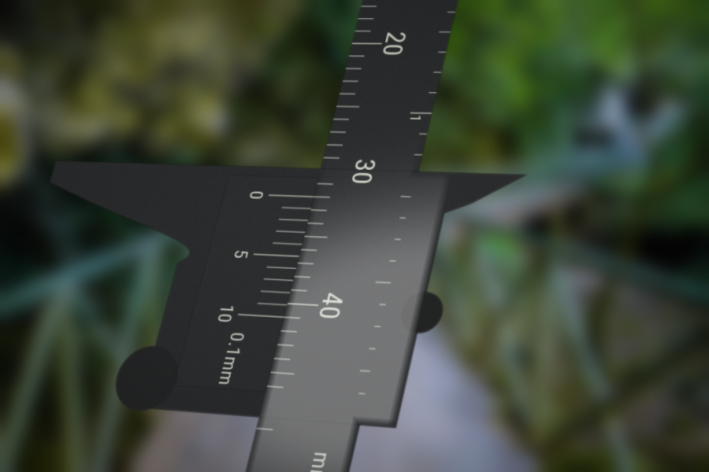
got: 32.0 mm
